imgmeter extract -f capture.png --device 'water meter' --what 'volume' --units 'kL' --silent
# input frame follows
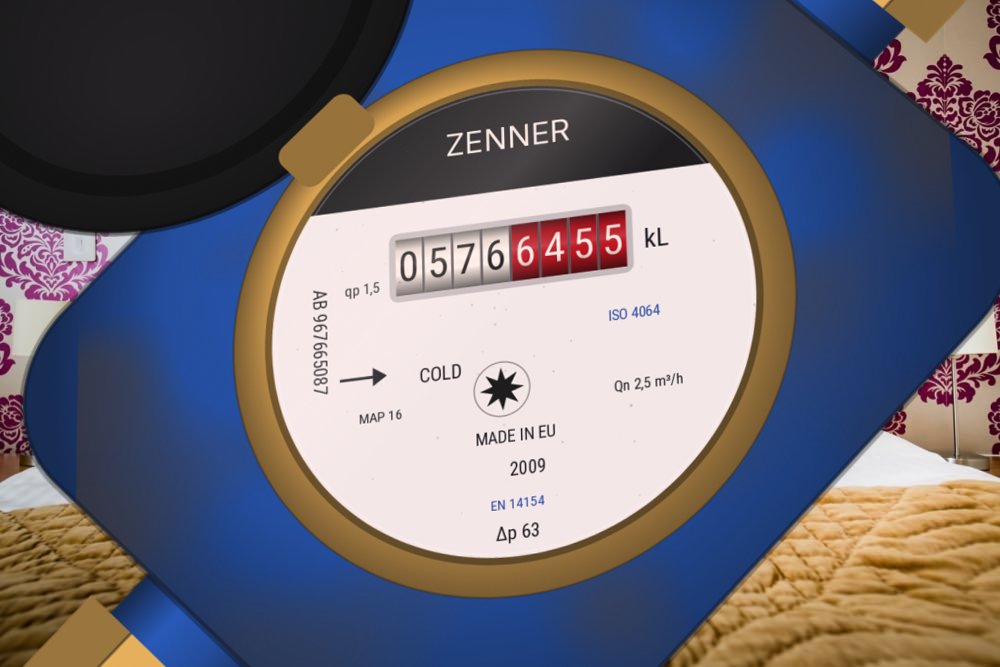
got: 576.6455 kL
